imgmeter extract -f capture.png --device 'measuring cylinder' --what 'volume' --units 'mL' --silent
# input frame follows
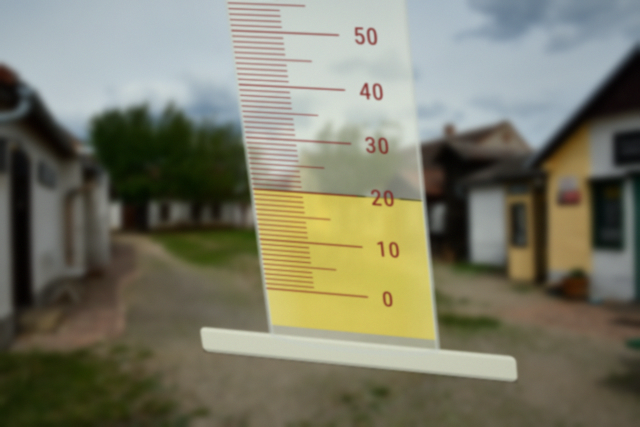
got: 20 mL
